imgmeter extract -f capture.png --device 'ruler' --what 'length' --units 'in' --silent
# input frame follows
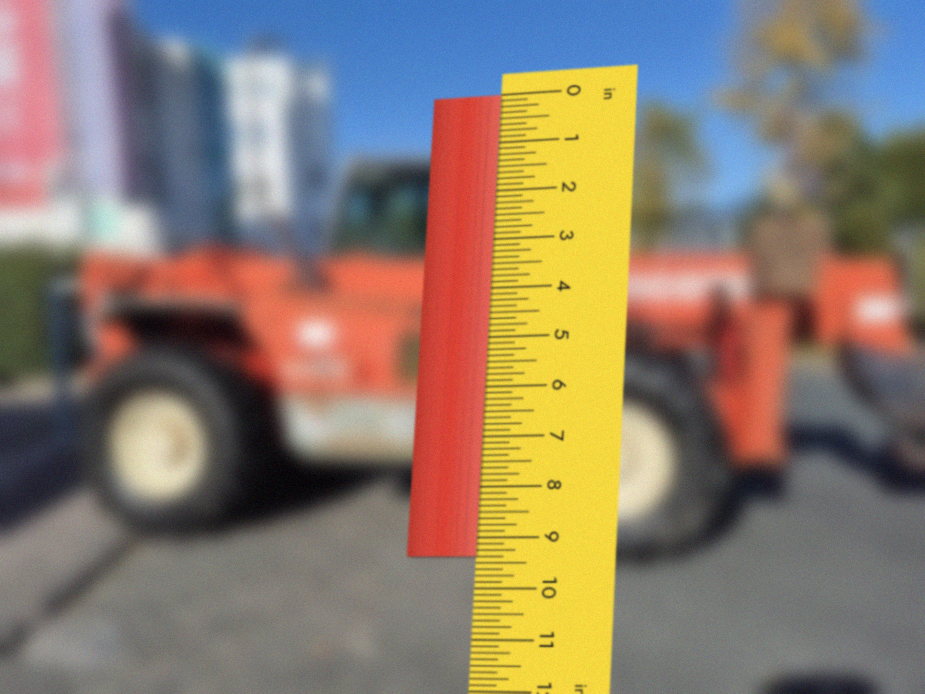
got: 9.375 in
